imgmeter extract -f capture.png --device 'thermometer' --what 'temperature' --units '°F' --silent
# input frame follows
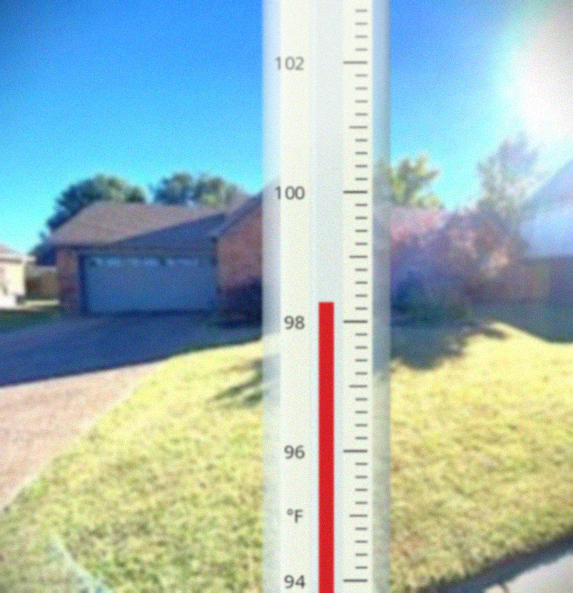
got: 98.3 °F
